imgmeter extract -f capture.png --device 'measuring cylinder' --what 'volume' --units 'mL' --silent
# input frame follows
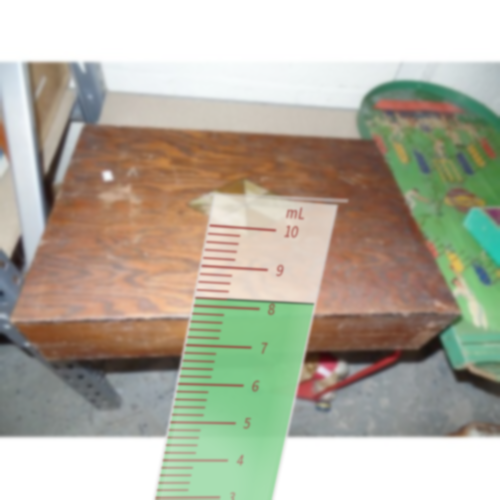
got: 8.2 mL
